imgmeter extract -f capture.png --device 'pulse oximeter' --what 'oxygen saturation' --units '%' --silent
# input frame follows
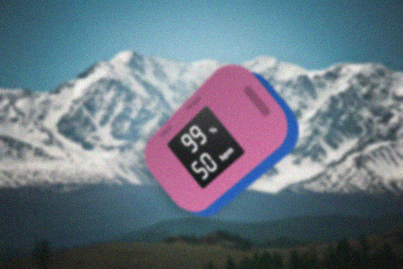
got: 99 %
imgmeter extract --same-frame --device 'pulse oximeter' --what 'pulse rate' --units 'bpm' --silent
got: 50 bpm
